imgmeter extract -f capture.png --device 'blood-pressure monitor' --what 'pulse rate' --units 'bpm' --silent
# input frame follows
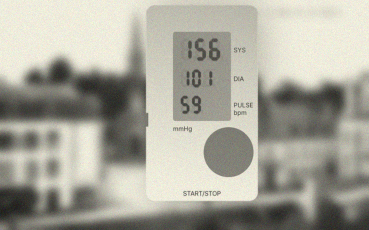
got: 59 bpm
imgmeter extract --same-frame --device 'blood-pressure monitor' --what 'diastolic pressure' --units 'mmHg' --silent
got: 101 mmHg
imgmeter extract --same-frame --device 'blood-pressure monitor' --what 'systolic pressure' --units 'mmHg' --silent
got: 156 mmHg
